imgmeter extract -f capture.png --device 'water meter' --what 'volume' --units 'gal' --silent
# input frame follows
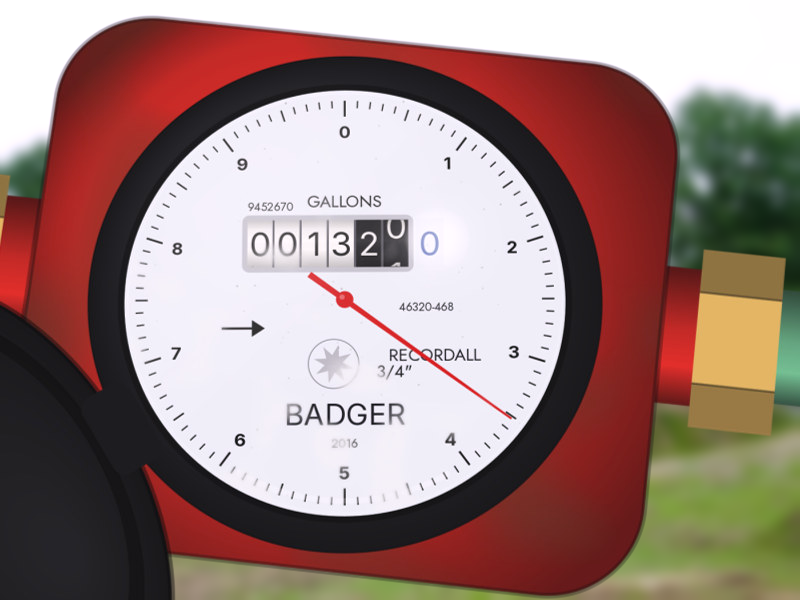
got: 13203.5 gal
